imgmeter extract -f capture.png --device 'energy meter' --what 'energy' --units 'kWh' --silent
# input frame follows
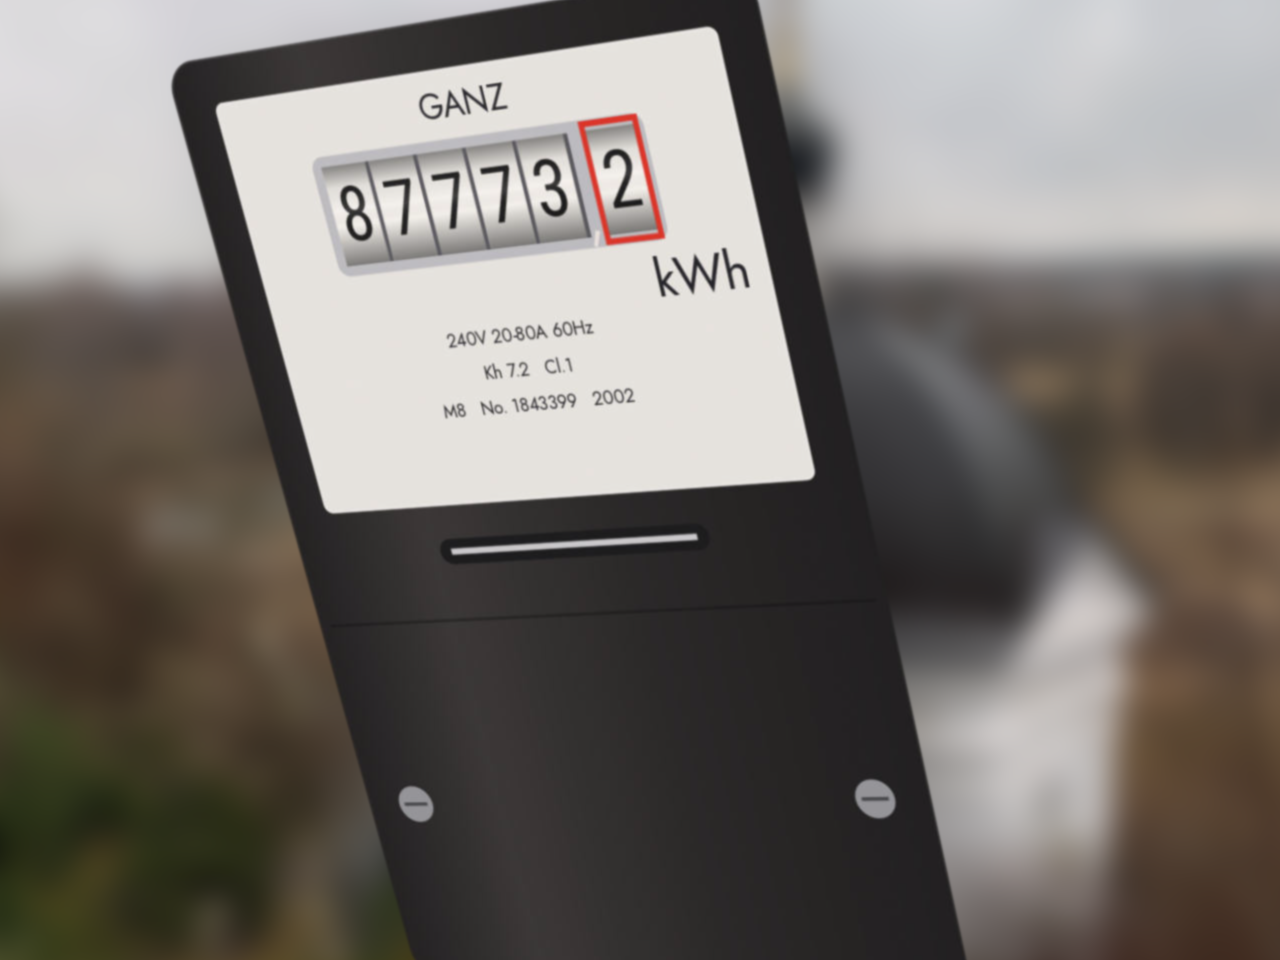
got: 87773.2 kWh
